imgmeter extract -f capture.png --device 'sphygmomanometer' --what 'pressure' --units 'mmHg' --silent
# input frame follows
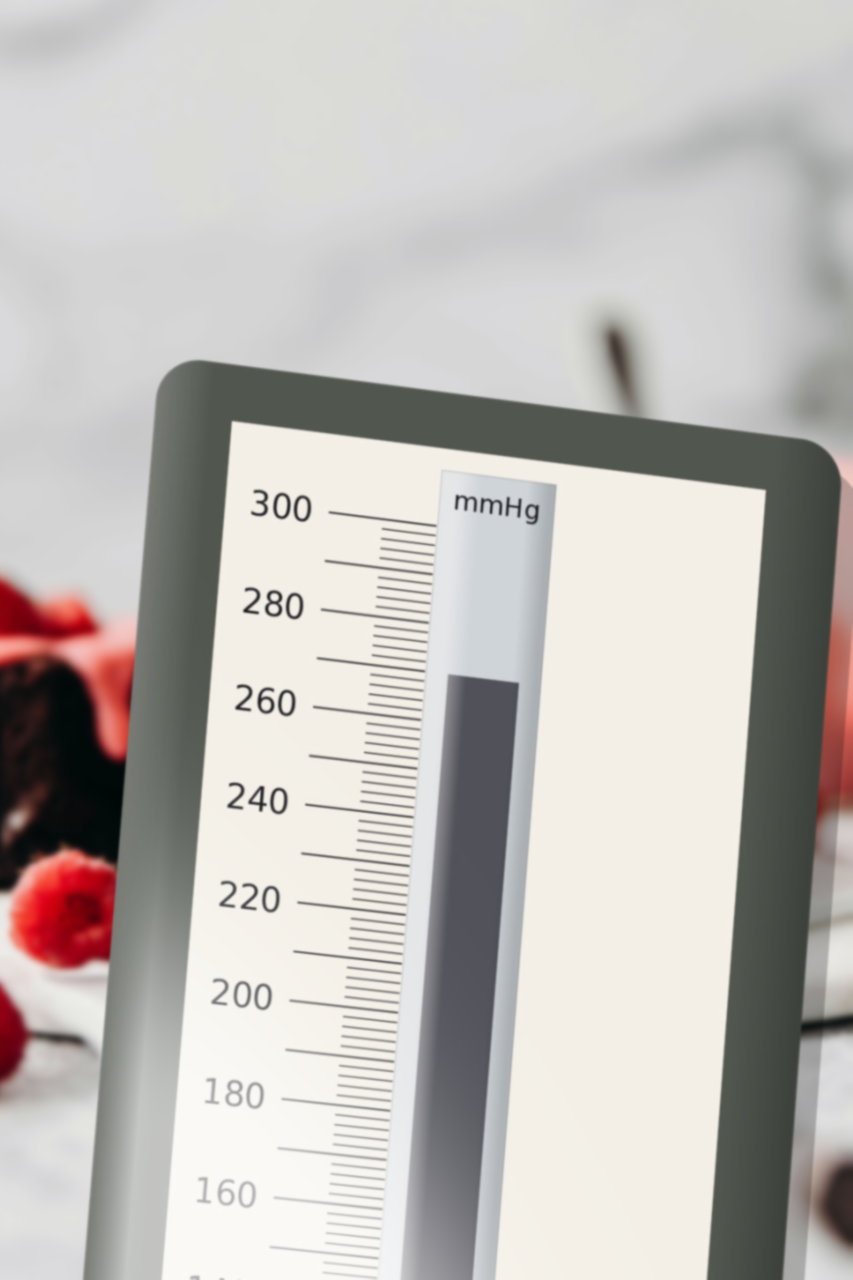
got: 270 mmHg
